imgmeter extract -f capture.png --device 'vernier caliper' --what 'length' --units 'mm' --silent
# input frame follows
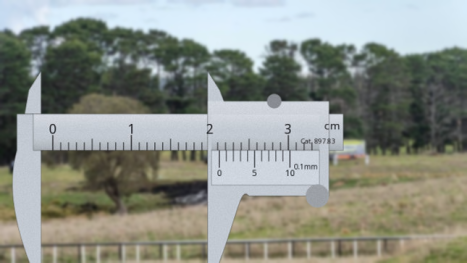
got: 21.2 mm
